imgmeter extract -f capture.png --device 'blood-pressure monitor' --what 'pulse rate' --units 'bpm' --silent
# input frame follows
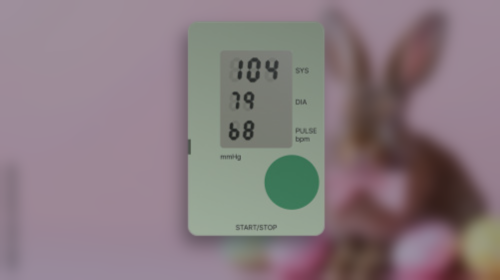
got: 68 bpm
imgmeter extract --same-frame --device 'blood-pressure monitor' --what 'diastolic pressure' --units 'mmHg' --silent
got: 79 mmHg
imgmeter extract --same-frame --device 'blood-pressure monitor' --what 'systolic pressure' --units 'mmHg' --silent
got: 104 mmHg
